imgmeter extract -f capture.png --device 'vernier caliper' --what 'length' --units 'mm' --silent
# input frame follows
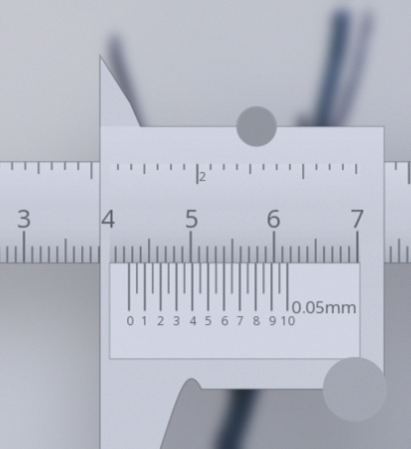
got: 42.6 mm
